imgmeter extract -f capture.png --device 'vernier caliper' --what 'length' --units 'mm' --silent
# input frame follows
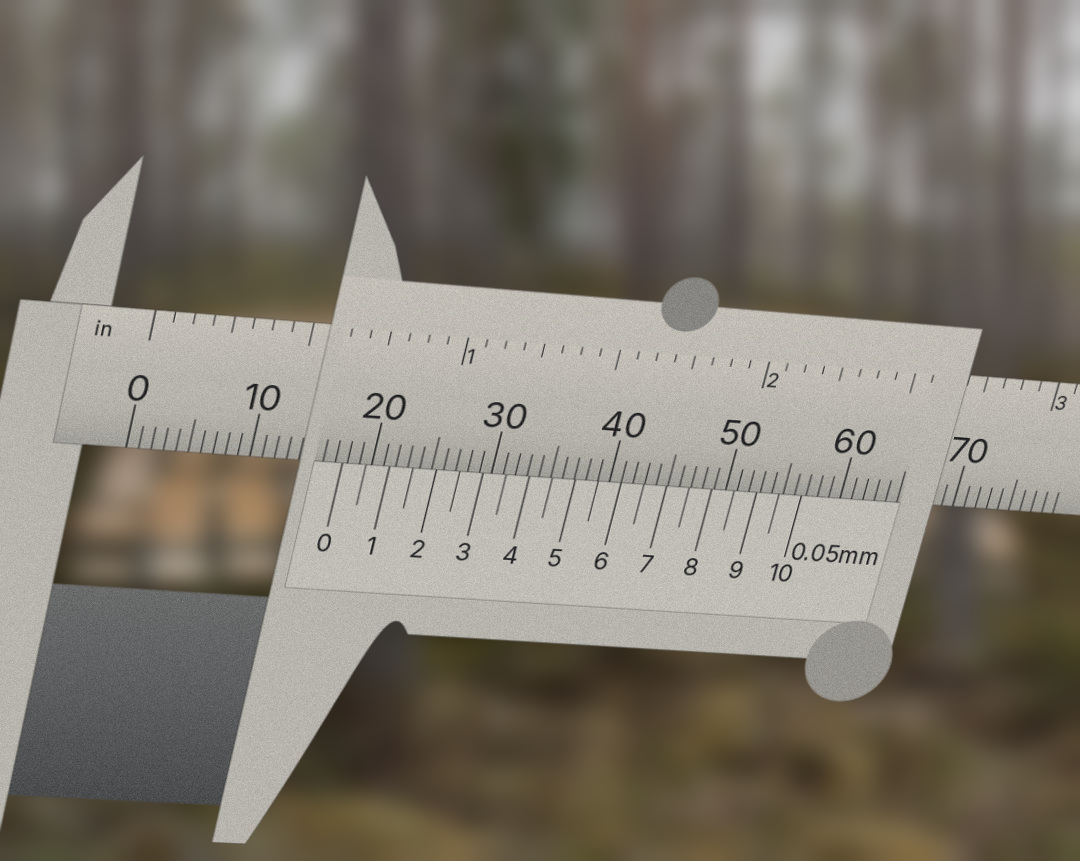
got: 17.6 mm
